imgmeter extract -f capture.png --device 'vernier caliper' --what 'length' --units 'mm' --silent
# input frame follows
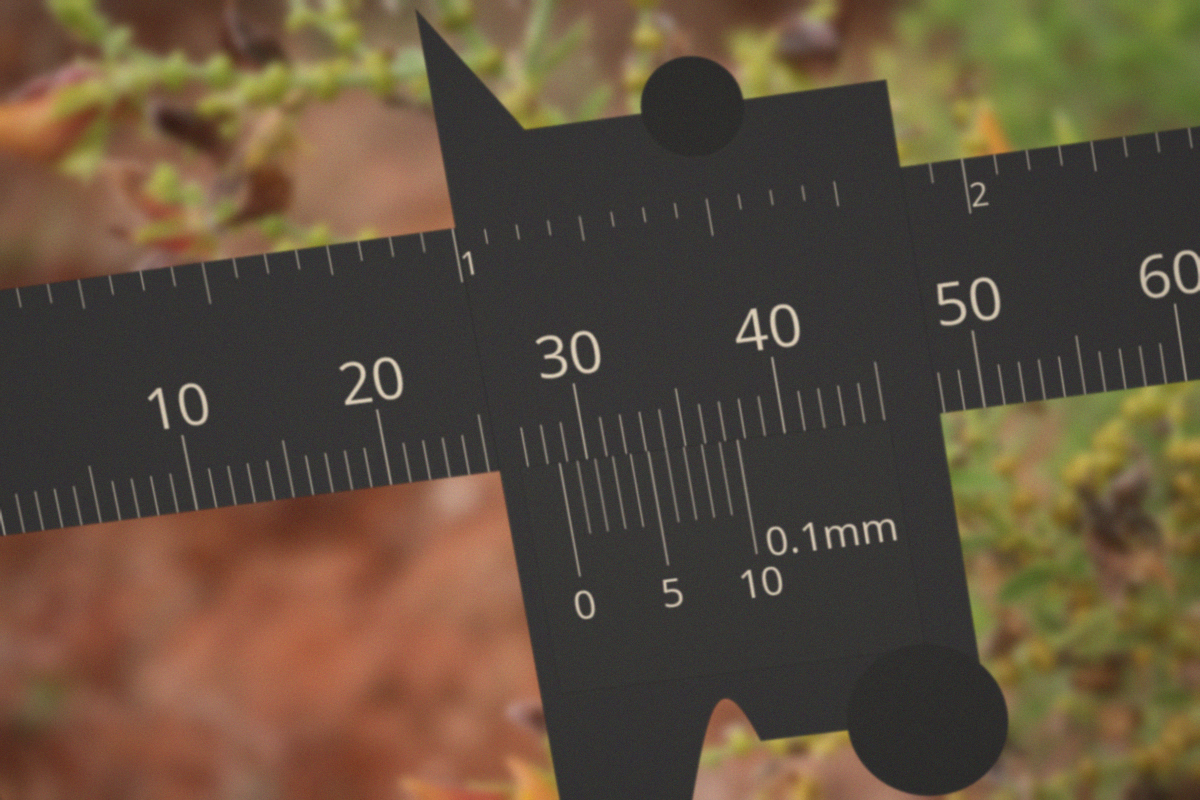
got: 28.6 mm
